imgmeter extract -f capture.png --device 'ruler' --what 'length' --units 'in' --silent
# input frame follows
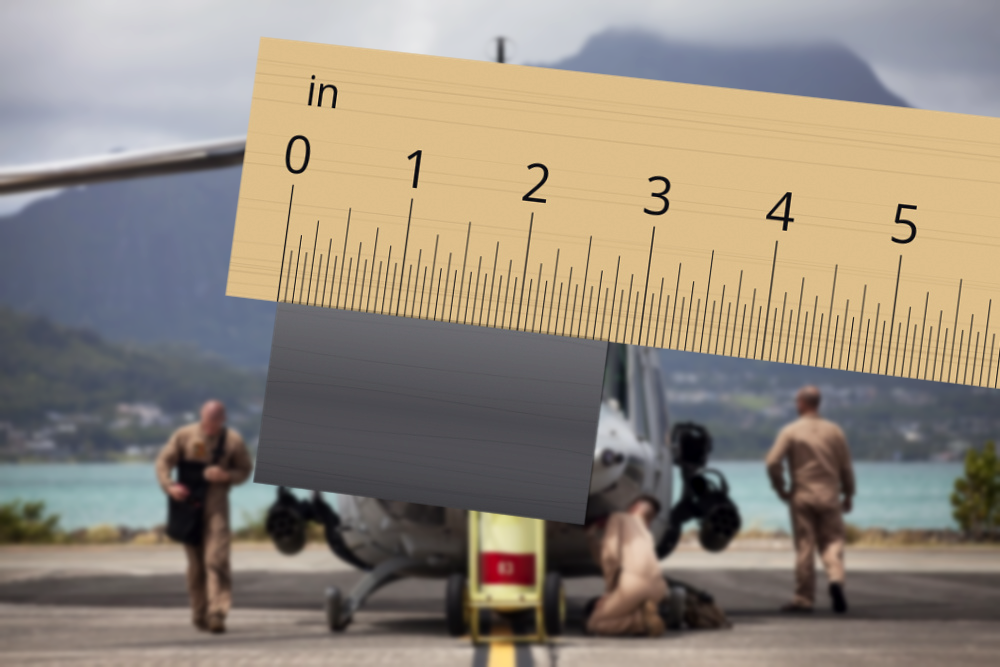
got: 2.75 in
